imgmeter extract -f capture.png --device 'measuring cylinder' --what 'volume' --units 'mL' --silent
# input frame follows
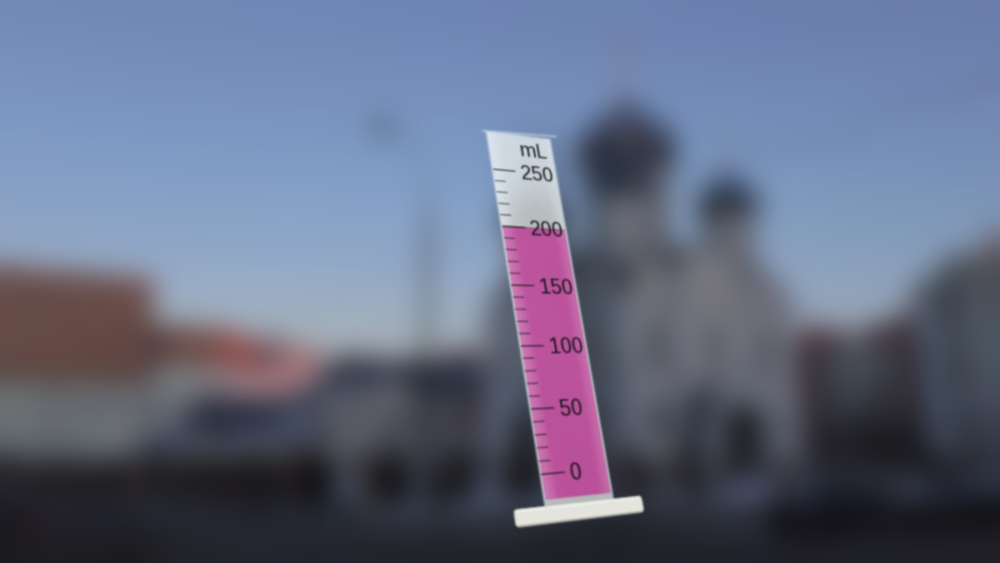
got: 200 mL
